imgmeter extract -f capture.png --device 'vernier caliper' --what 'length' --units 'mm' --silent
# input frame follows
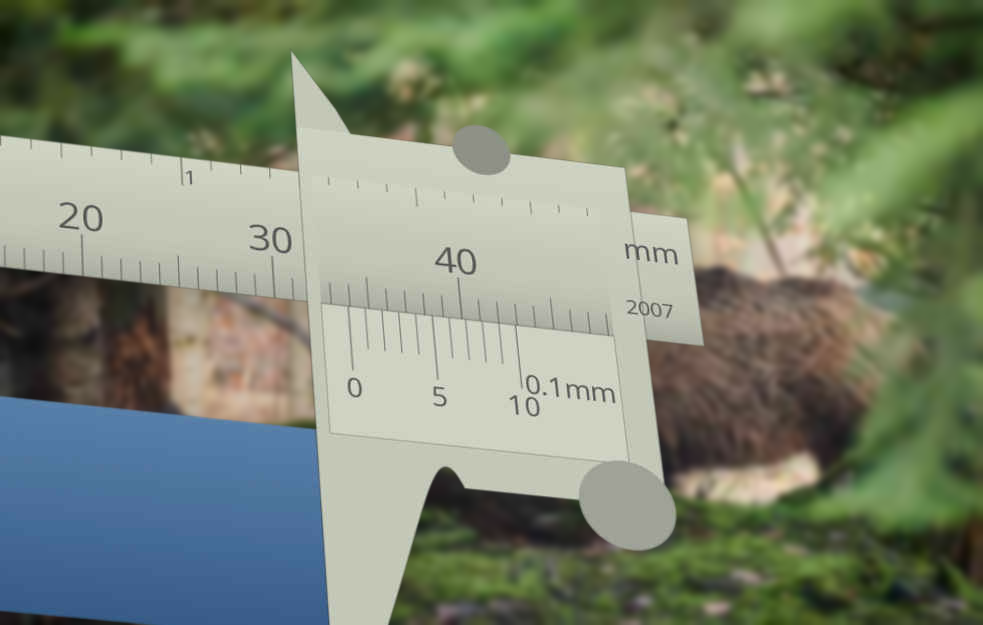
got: 33.9 mm
